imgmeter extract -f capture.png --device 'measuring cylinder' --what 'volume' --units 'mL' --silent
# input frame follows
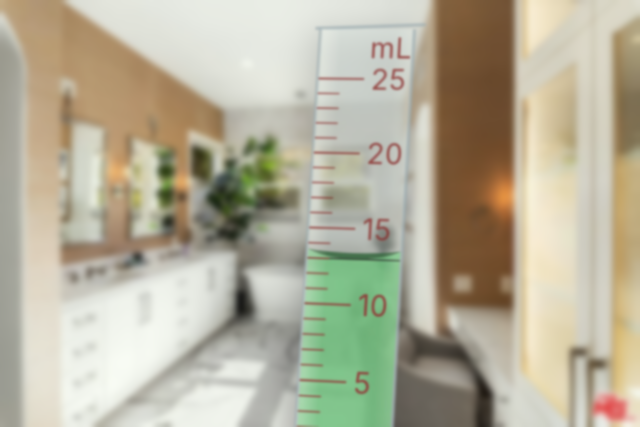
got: 13 mL
